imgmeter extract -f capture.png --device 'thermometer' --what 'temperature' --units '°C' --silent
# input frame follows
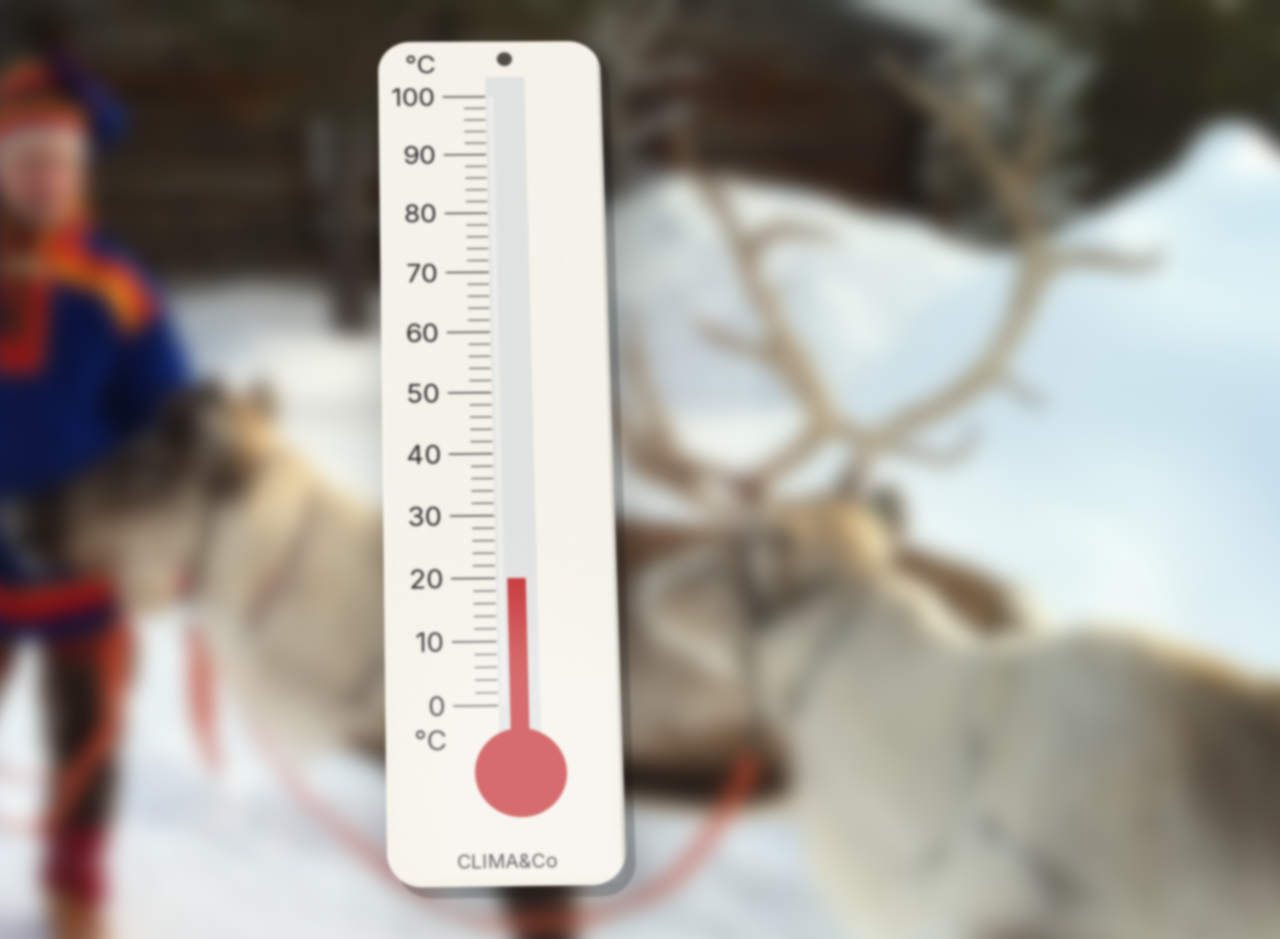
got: 20 °C
